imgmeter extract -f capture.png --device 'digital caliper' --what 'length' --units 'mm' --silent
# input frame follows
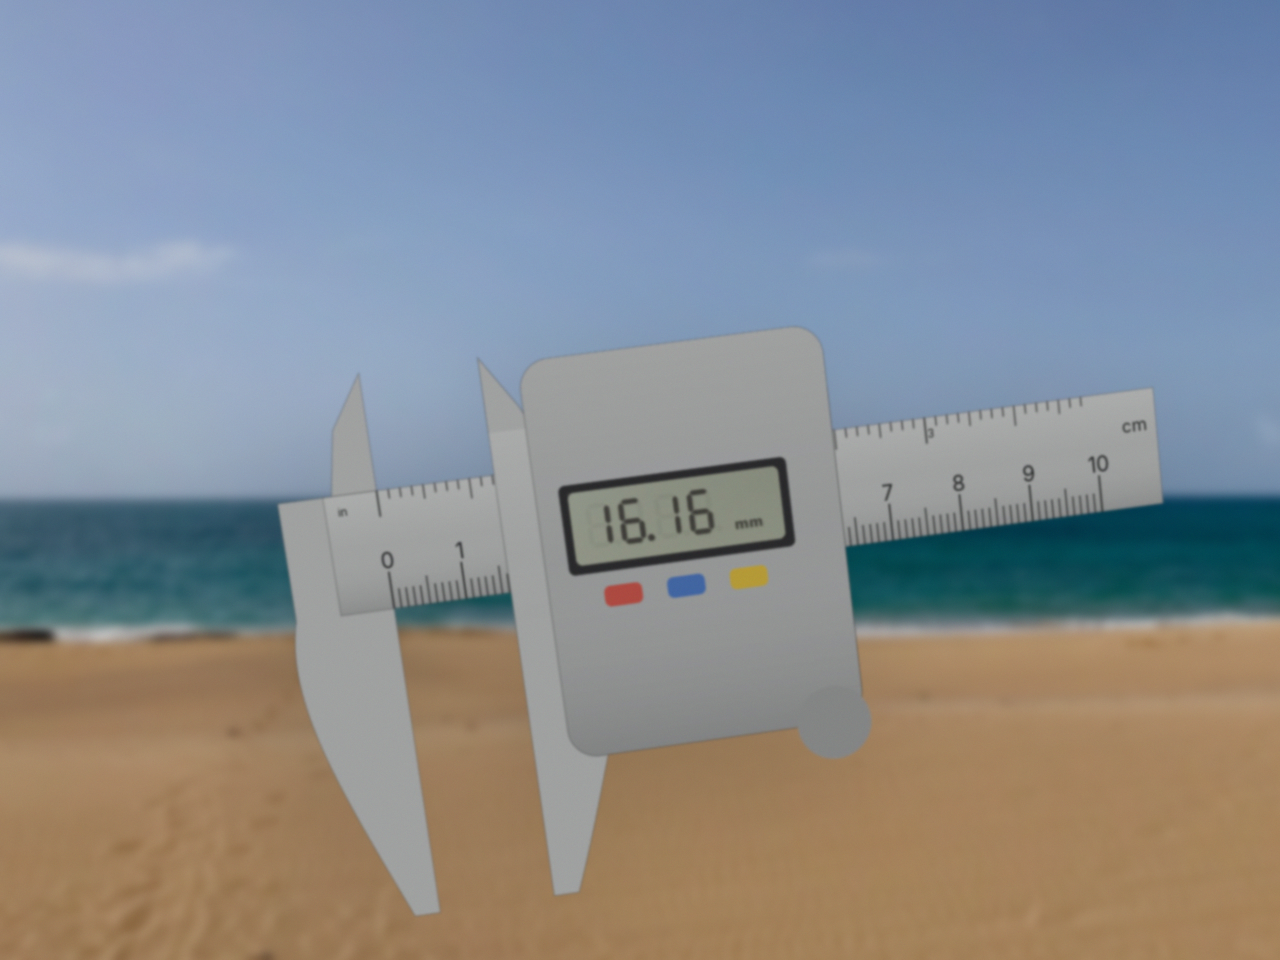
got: 16.16 mm
